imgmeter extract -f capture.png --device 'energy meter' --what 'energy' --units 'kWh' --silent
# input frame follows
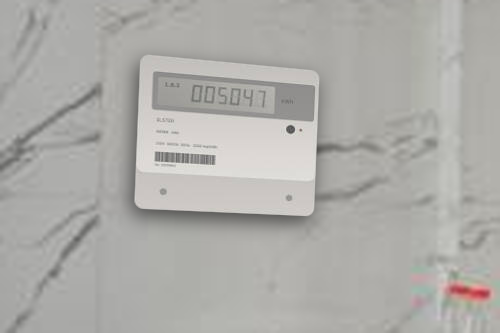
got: 5047 kWh
